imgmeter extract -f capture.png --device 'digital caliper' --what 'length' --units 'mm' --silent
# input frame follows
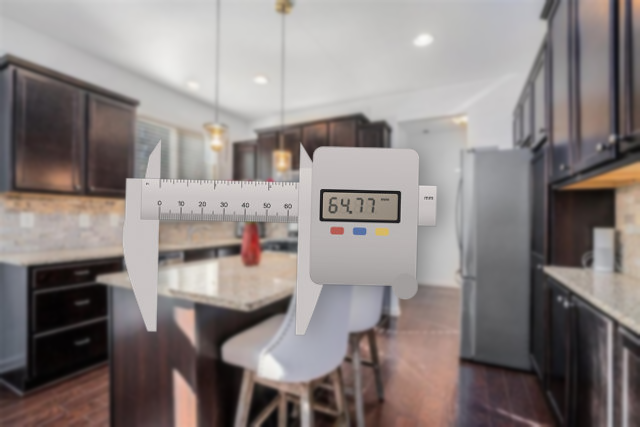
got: 64.77 mm
